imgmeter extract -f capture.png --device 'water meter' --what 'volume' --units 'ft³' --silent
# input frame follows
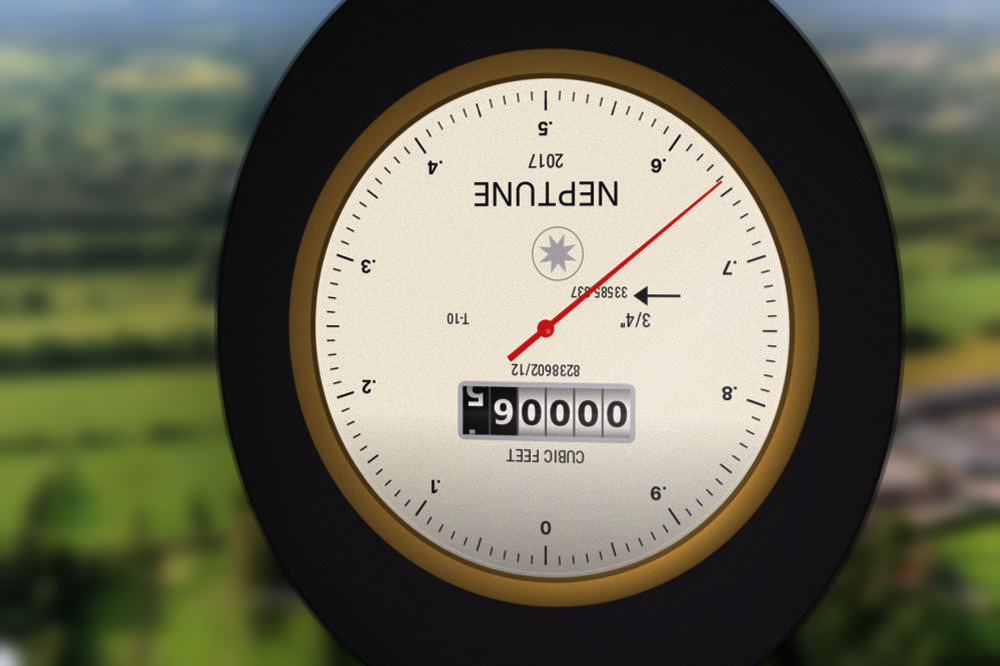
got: 64.64 ft³
